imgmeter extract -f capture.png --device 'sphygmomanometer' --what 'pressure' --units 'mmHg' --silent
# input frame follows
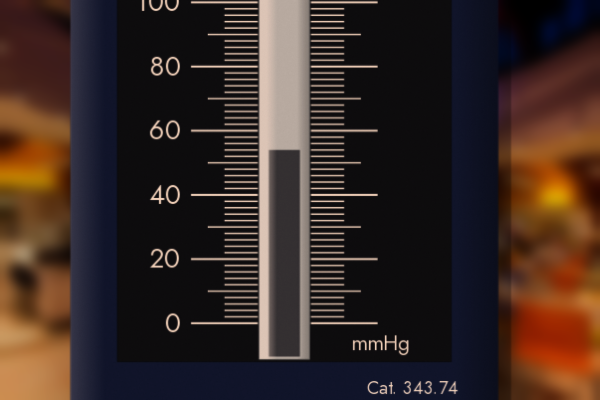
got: 54 mmHg
